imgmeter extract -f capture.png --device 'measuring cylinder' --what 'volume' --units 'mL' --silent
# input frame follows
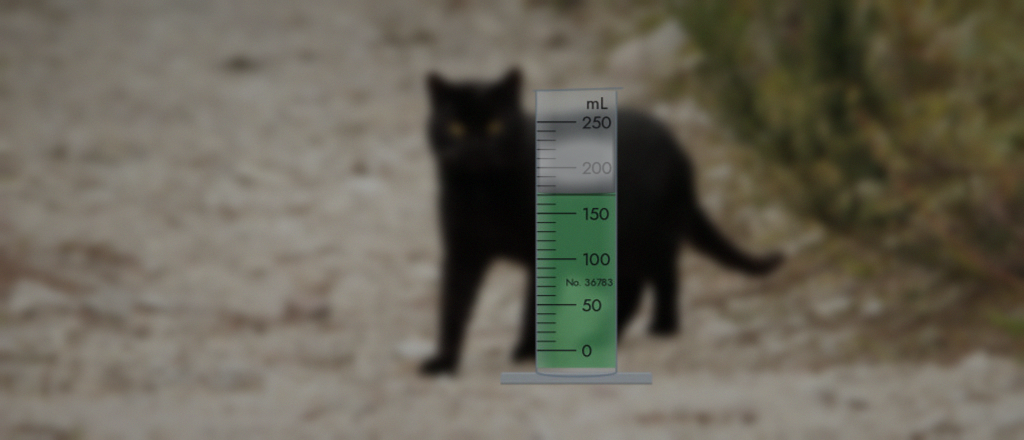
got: 170 mL
